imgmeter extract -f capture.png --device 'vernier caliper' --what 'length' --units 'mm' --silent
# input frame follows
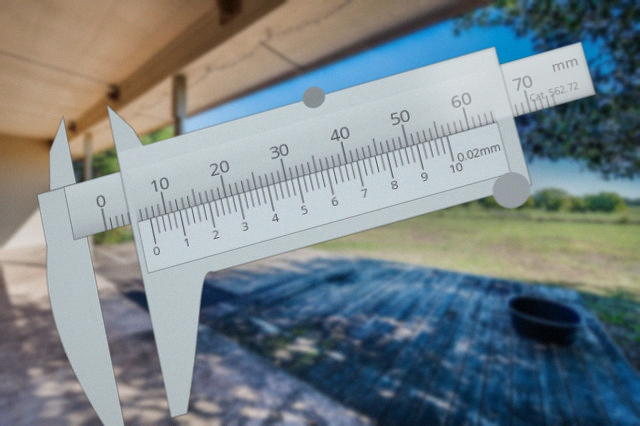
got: 7.4 mm
